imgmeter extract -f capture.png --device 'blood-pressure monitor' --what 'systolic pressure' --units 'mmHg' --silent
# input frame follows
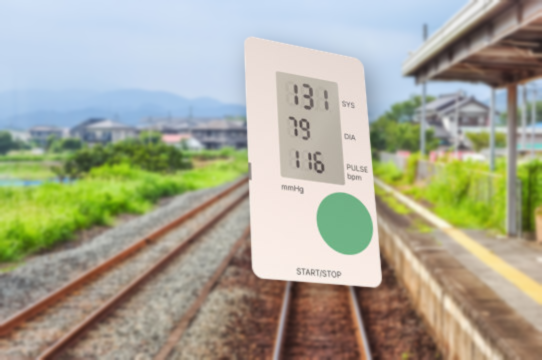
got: 131 mmHg
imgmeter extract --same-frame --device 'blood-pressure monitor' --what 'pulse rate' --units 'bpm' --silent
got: 116 bpm
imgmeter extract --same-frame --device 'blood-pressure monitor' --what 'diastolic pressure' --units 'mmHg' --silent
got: 79 mmHg
